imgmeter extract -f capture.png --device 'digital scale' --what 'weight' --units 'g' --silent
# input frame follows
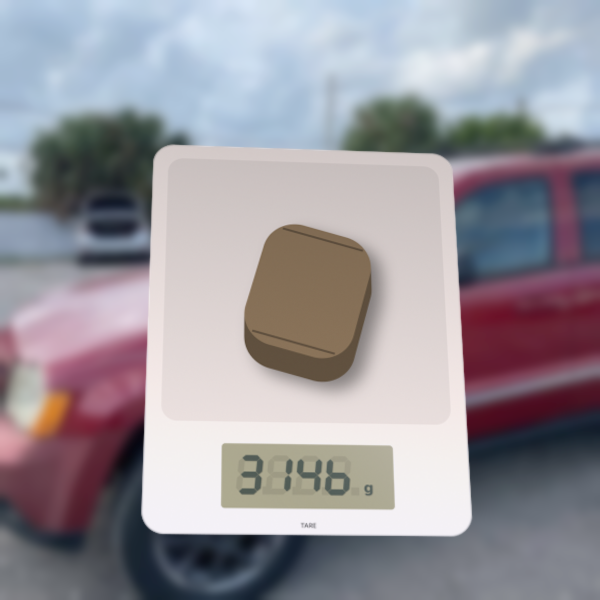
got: 3146 g
